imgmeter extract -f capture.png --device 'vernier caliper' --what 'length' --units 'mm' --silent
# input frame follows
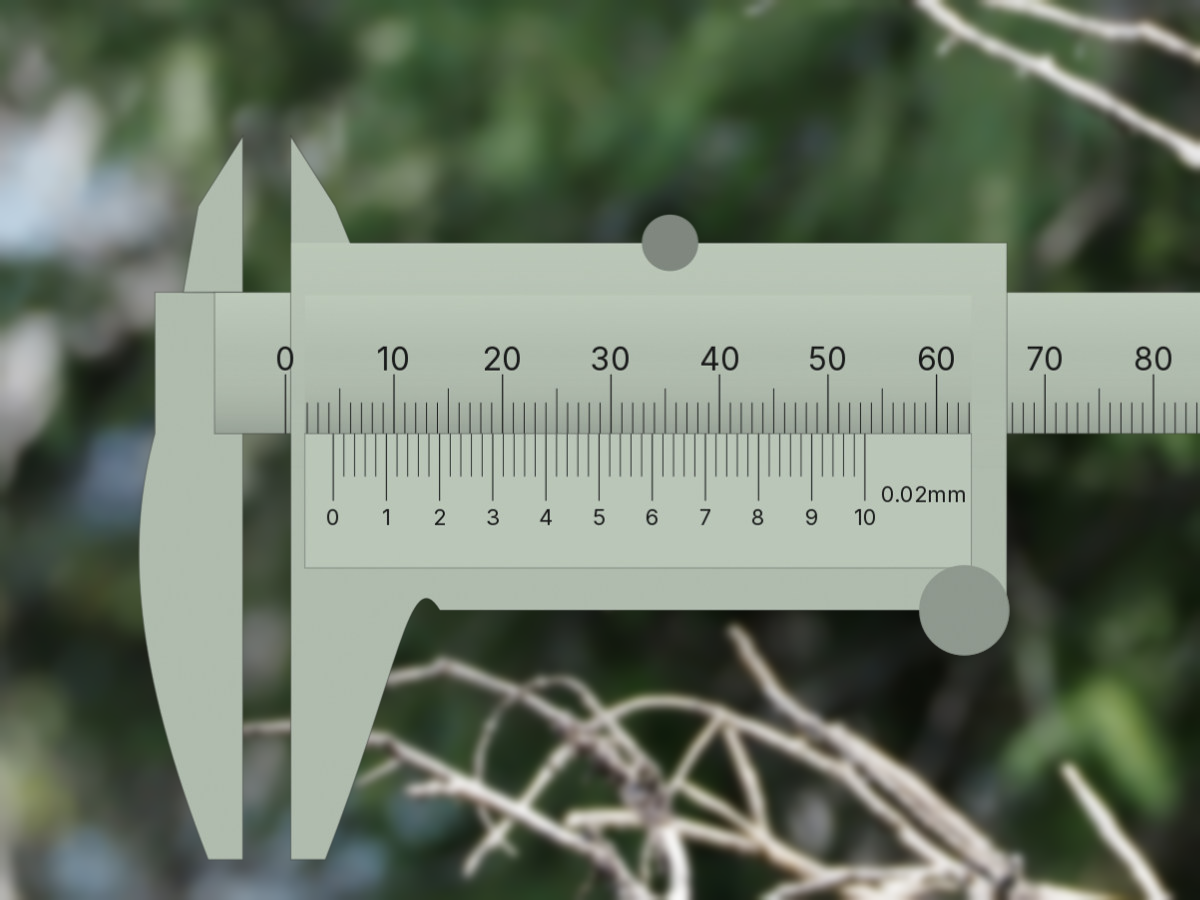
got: 4.4 mm
